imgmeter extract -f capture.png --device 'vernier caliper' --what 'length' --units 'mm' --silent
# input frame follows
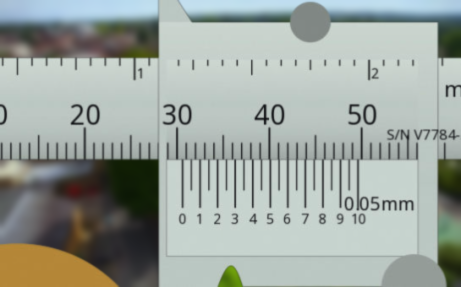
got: 30.6 mm
